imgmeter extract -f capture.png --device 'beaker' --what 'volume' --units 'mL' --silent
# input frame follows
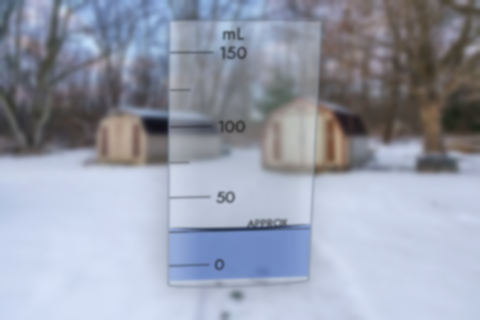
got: 25 mL
